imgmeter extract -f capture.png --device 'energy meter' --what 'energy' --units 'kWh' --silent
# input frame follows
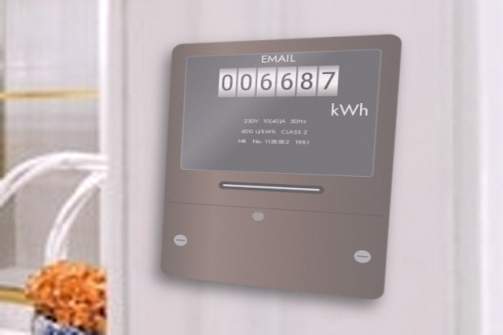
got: 6687 kWh
